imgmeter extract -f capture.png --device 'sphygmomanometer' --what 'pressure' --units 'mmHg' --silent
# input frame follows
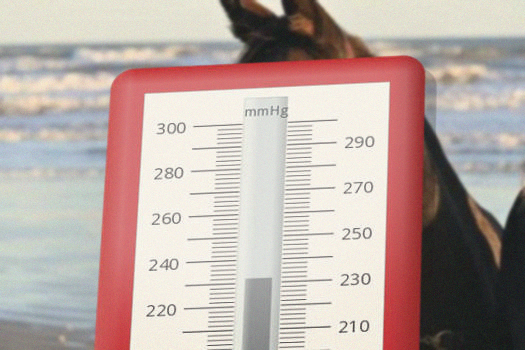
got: 232 mmHg
